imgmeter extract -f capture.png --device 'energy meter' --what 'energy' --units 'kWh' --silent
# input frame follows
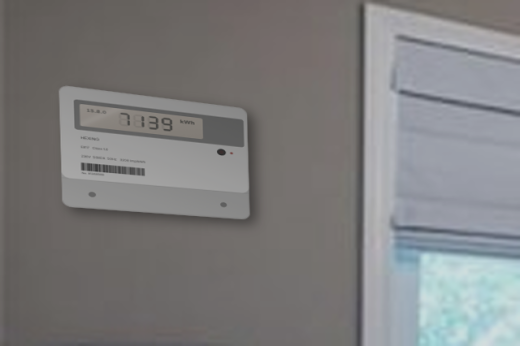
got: 7139 kWh
